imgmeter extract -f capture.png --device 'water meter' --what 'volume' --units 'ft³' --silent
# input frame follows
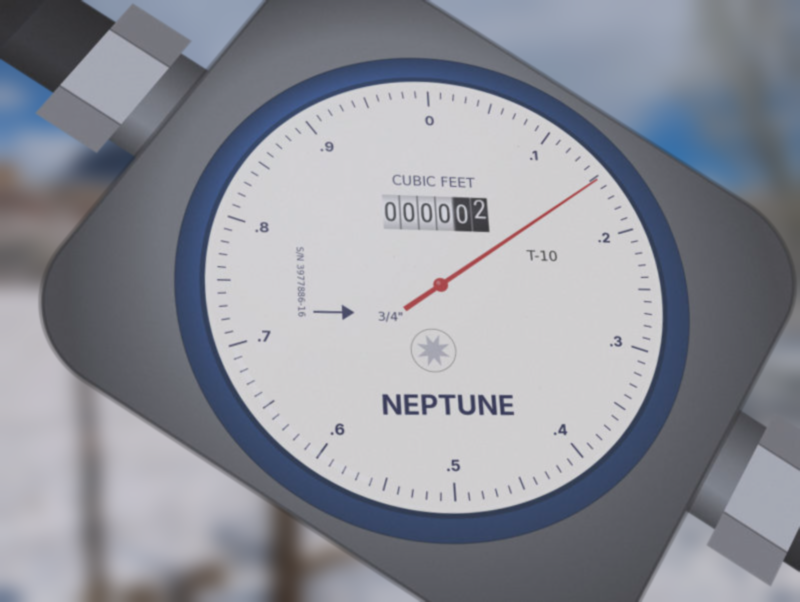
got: 2.15 ft³
